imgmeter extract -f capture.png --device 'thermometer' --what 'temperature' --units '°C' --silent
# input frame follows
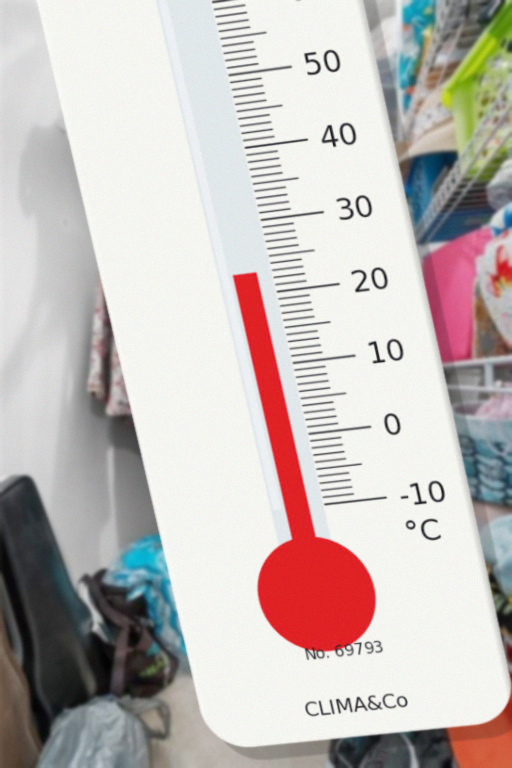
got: 23 °C
